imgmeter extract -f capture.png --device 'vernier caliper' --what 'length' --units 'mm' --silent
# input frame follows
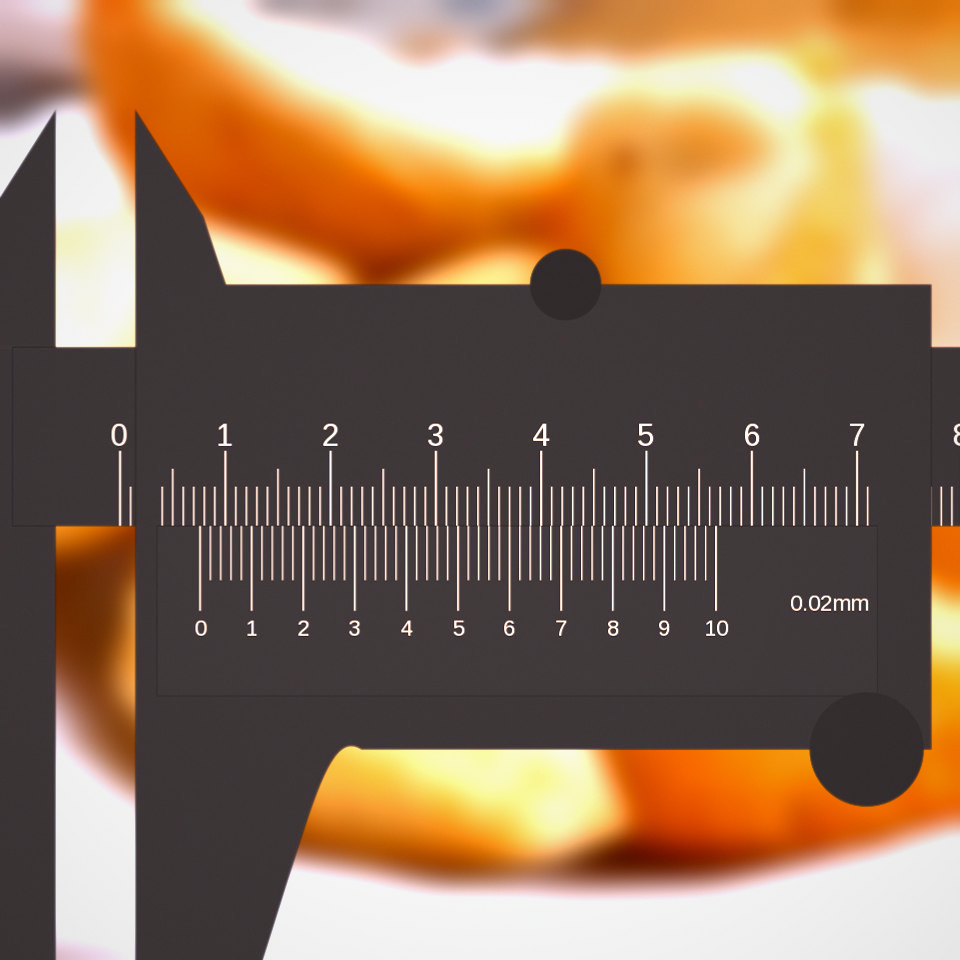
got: 7.6 mm
